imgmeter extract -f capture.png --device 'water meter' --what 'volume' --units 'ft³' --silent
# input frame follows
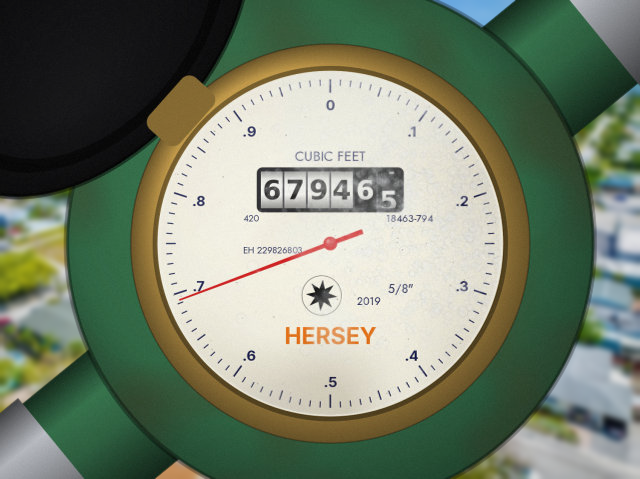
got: 679464.69 ft³
